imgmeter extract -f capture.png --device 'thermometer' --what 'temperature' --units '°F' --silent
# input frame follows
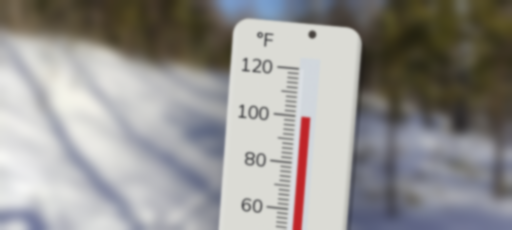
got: 100 °F
